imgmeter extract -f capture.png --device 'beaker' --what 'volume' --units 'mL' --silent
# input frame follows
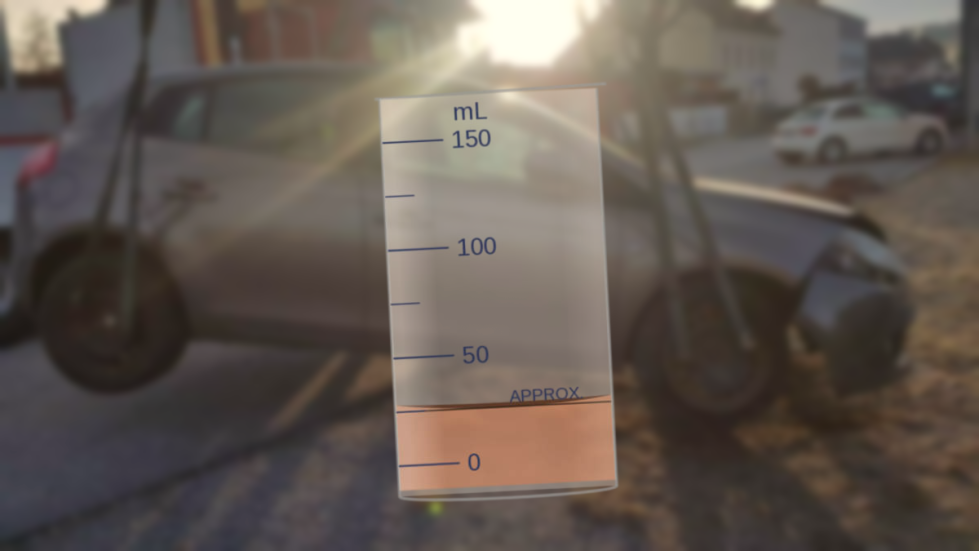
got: 25 mL
